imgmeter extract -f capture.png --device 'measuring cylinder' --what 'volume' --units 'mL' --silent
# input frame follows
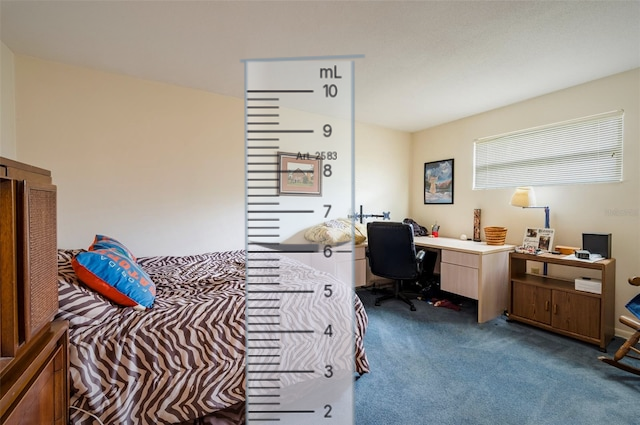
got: 6 mL
